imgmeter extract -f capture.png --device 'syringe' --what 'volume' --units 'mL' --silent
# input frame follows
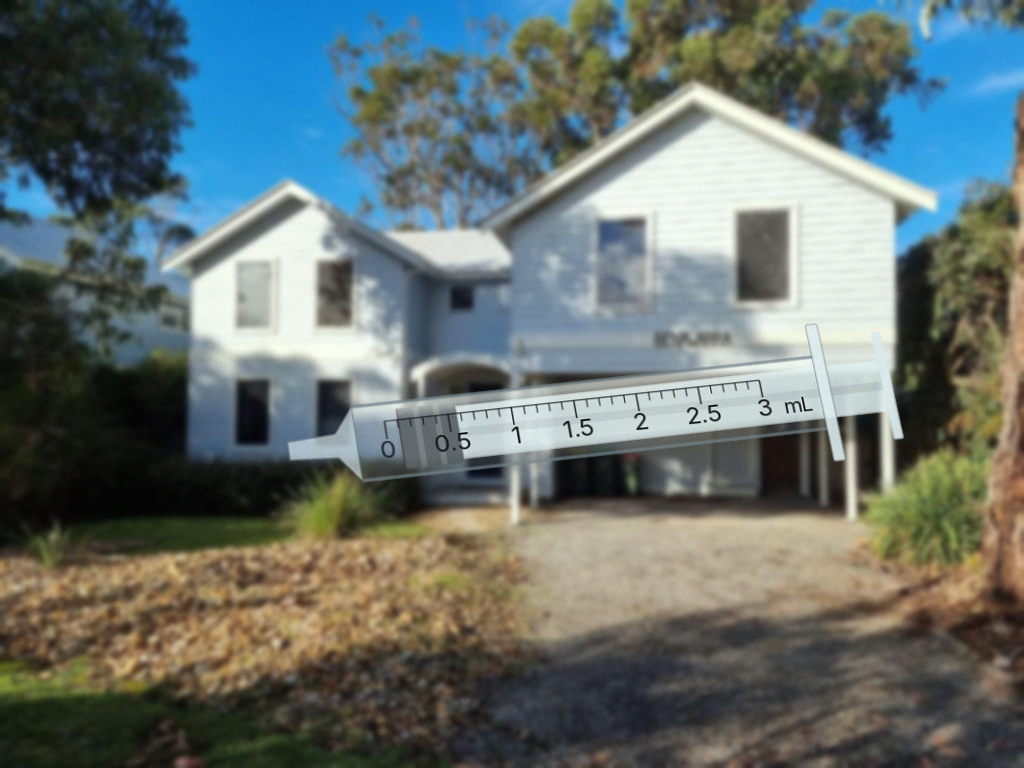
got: 0.1 mL
